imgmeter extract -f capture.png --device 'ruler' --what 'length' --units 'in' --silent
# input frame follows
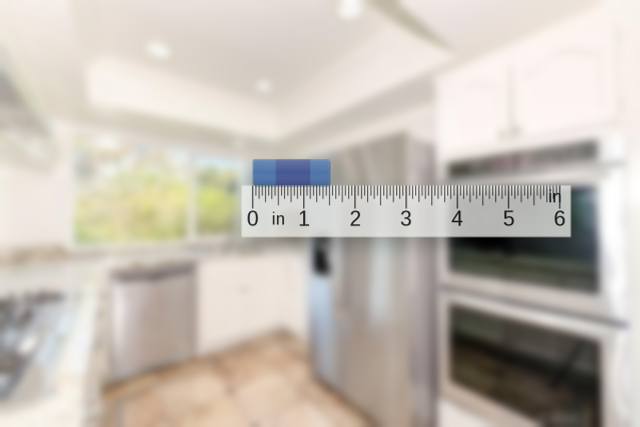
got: 1.5 in
